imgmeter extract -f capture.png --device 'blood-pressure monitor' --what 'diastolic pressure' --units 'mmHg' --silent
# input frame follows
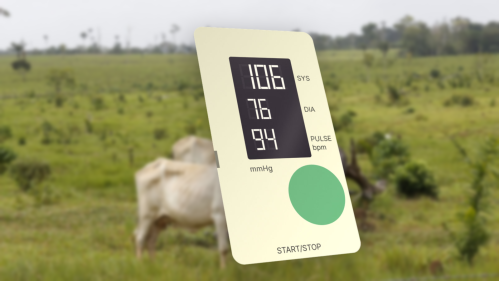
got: 76 mmHg
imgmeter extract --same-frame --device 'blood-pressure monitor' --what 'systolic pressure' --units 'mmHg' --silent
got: 106 mmHg
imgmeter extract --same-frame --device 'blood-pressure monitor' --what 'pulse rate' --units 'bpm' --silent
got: 94 bpm
